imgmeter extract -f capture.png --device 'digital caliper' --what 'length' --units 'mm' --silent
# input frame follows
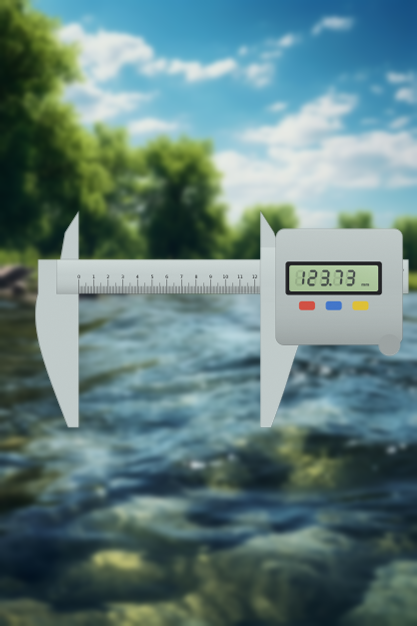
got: 123.73 mm
